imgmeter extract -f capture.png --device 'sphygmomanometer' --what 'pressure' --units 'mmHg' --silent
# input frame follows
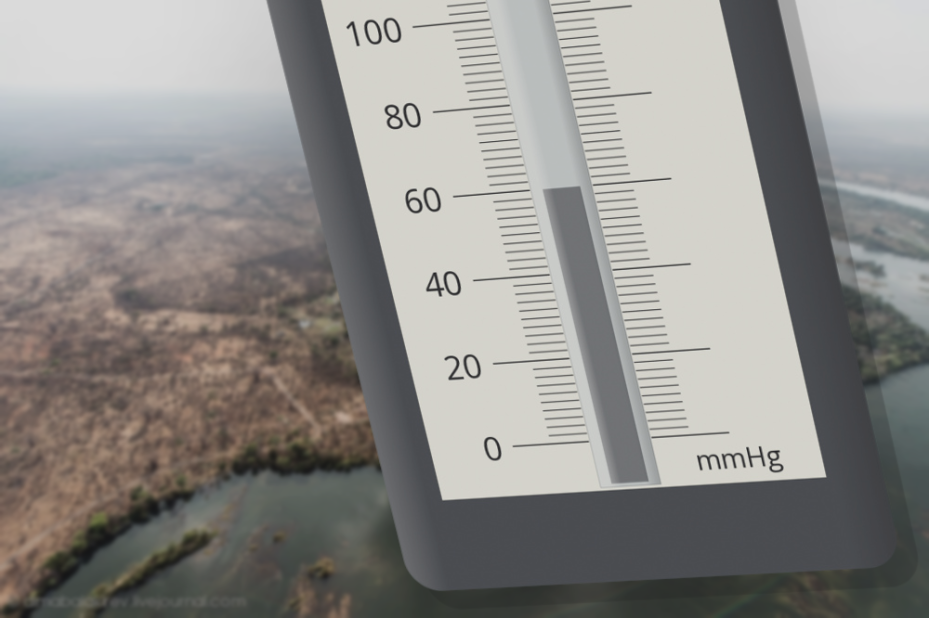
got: 60 mmHg
